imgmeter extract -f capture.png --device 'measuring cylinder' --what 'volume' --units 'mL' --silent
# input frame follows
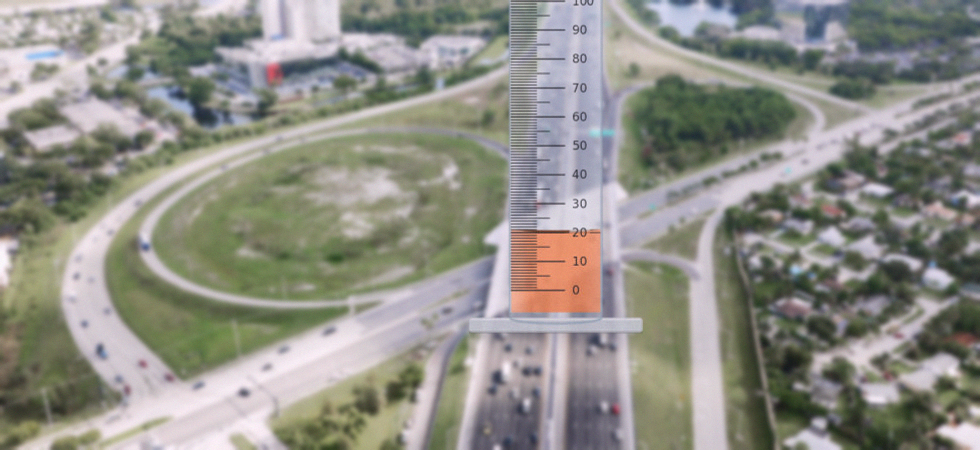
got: 20 mL
